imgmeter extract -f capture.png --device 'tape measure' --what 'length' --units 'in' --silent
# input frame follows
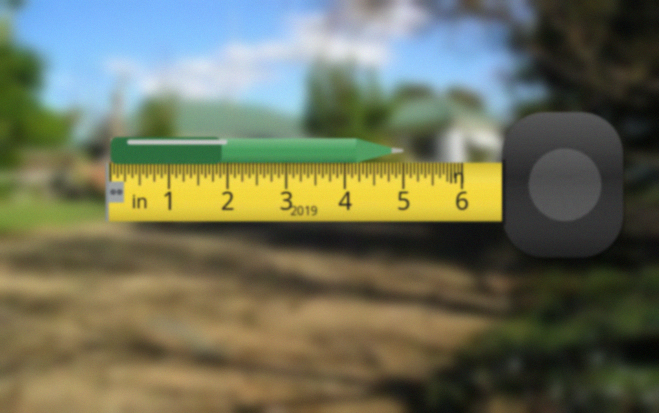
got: 5 in
